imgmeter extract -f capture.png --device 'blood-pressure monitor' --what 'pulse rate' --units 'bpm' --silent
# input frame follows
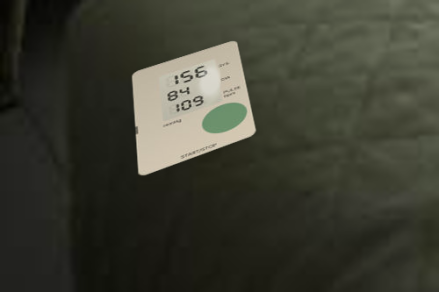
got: 109 bpm
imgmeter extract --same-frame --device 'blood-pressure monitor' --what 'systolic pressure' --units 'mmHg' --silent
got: 156 mmHg
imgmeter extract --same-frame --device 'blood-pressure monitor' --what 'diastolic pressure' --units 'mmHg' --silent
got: 84 mmHg
